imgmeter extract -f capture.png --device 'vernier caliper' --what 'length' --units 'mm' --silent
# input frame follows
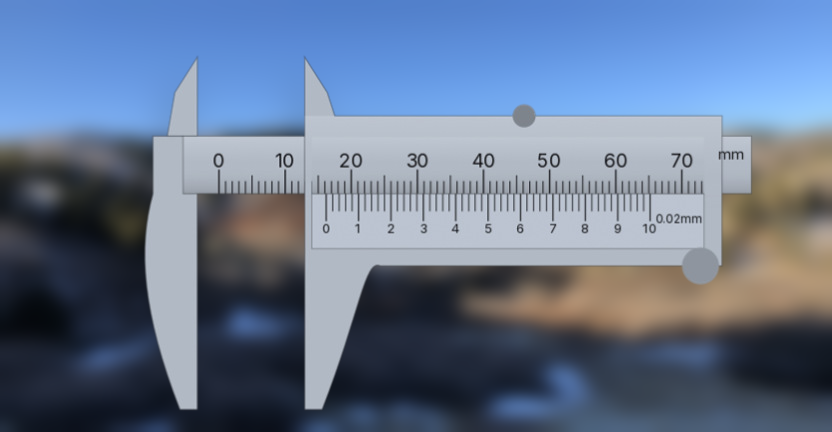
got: 16.2 mm
